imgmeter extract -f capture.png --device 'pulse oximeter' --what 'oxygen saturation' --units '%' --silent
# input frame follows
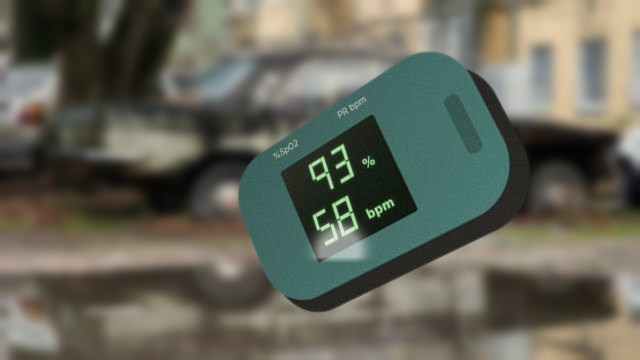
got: 93 %
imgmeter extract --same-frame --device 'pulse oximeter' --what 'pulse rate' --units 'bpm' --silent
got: 58 bpm
